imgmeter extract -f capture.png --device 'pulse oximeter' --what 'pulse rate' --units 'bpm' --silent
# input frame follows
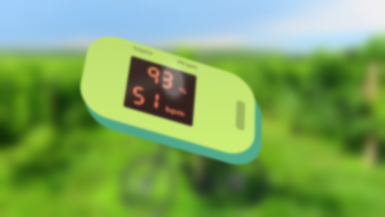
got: 51 bpm
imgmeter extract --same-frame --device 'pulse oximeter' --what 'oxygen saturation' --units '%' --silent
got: 93 %
